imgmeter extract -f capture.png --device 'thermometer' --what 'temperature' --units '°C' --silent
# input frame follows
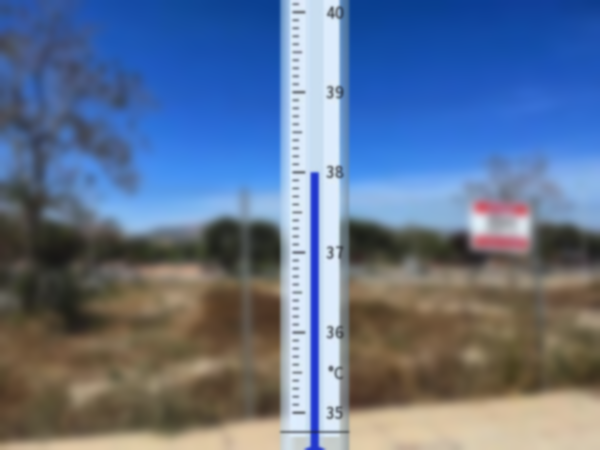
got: 38 °C
